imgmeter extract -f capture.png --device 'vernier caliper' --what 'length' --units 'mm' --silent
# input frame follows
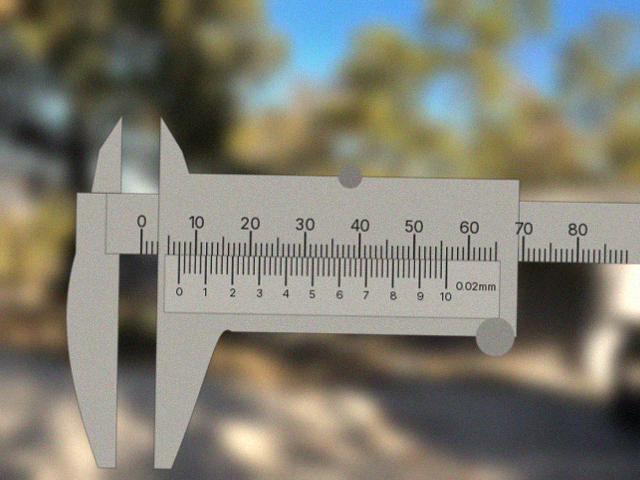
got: 7.0 mm
